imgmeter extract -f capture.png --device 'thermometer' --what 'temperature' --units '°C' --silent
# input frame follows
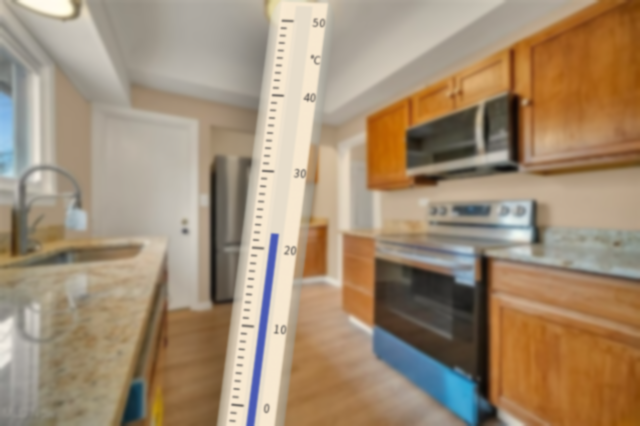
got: 22 °C
